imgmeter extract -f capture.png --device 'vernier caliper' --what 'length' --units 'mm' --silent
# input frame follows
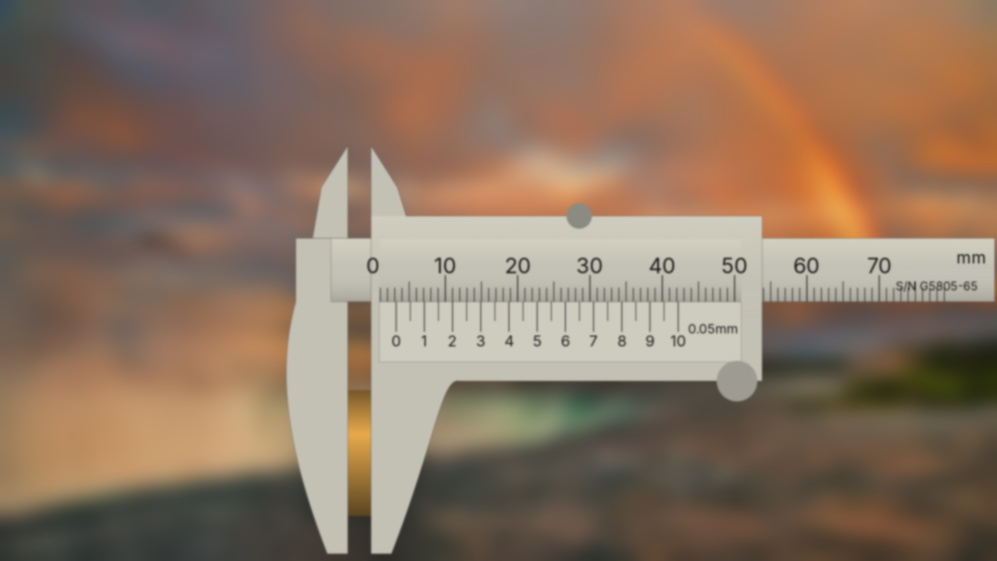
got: 3.2 mm
